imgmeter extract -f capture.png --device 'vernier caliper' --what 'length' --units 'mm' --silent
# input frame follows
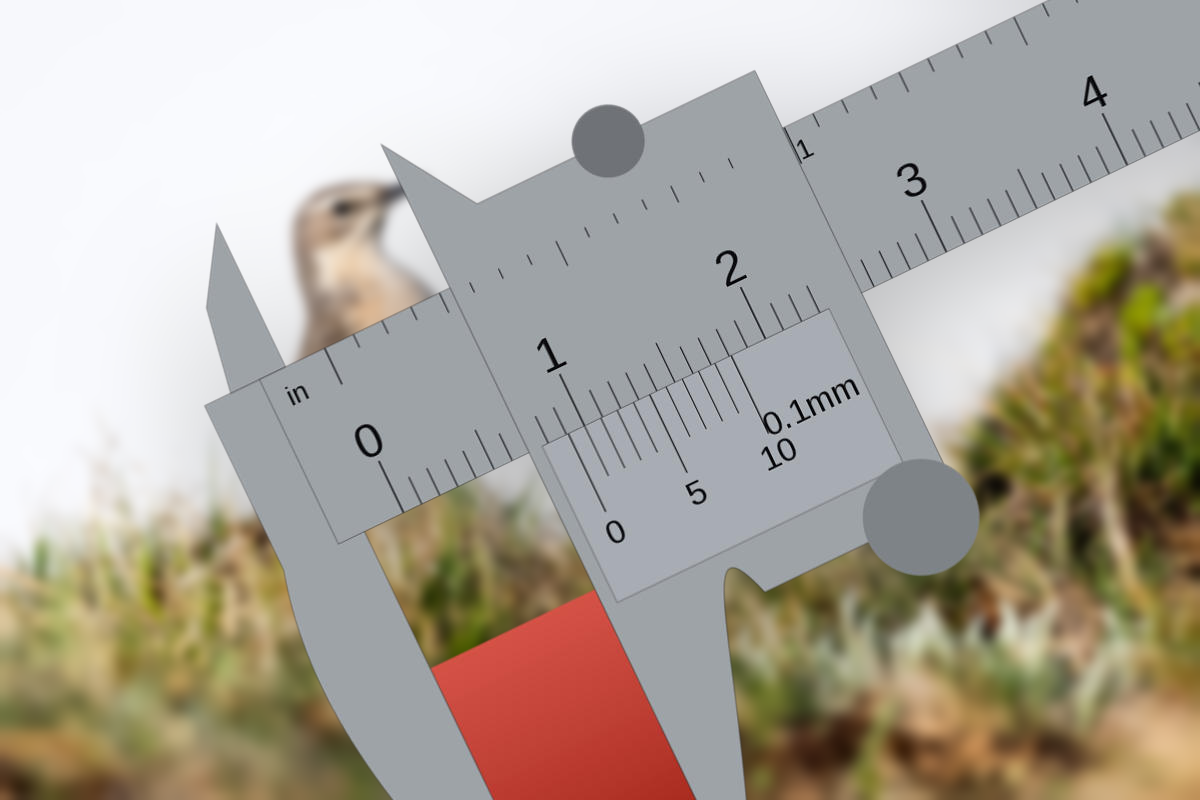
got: 9.1 mm
